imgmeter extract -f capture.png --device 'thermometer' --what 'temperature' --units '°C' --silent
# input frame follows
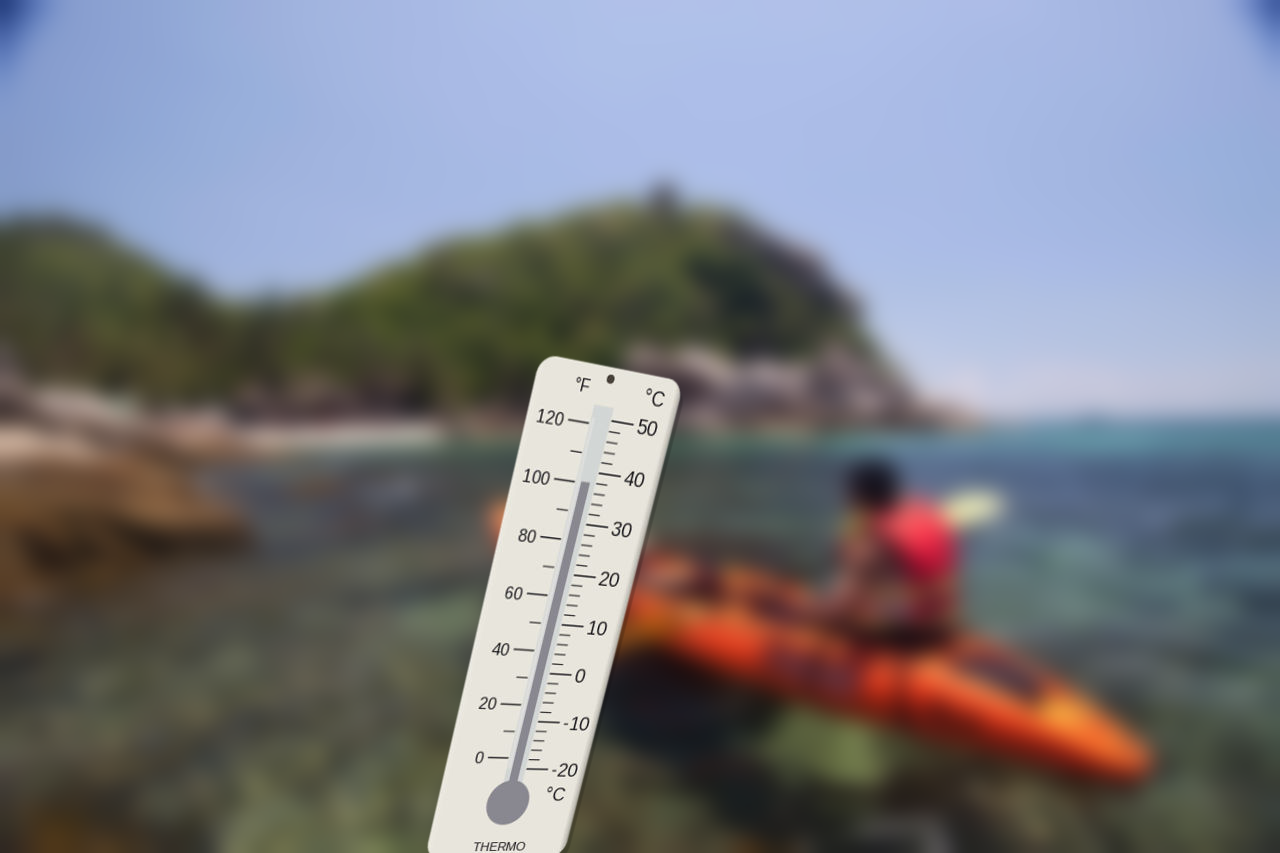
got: 38 °C
